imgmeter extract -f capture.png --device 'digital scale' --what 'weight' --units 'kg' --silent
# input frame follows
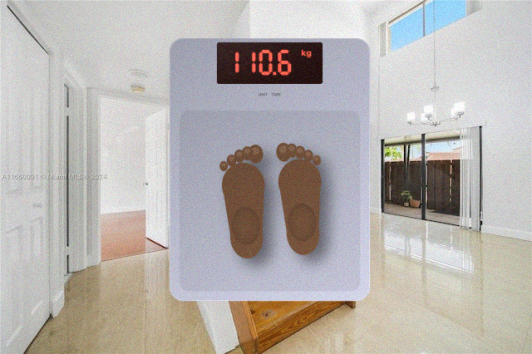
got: 110.6 kg
